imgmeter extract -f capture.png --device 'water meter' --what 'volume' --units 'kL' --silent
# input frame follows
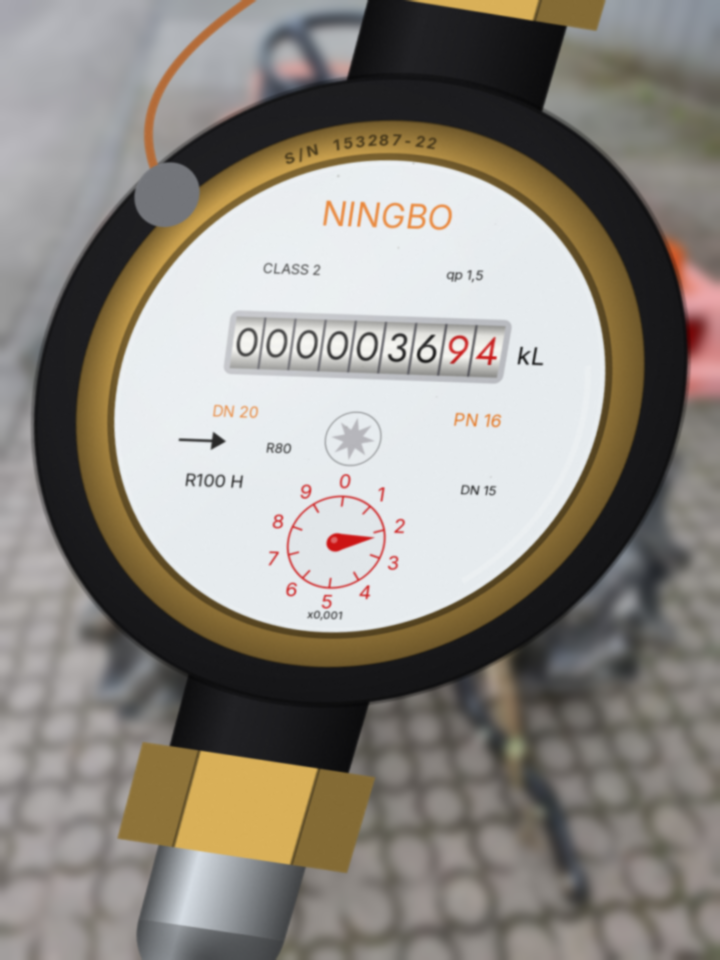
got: 36.942 kL
